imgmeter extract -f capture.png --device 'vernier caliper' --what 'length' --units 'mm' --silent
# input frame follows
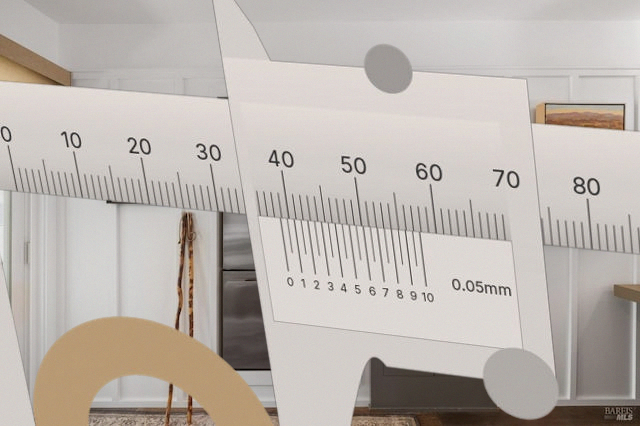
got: 38.8 mm
